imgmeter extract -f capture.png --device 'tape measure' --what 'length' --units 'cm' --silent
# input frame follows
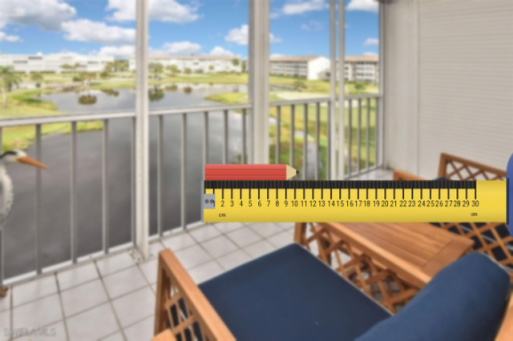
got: 10.5 cm
